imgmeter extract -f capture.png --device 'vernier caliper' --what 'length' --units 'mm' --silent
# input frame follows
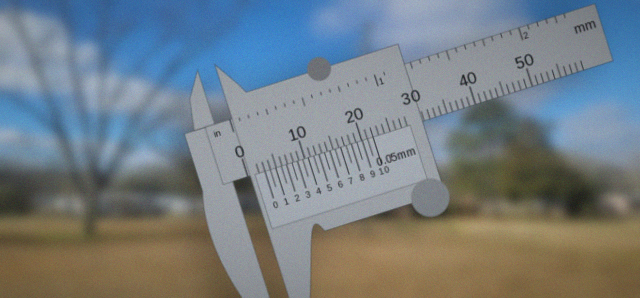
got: 3.0 mm
